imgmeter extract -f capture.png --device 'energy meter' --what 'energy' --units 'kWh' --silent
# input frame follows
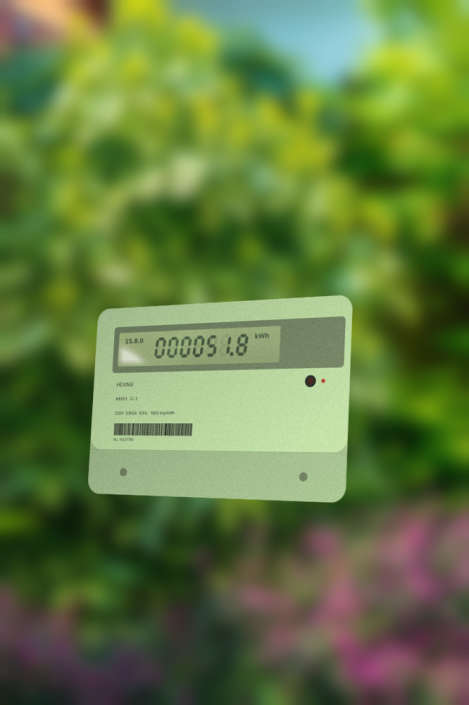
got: 51.8 kWh
